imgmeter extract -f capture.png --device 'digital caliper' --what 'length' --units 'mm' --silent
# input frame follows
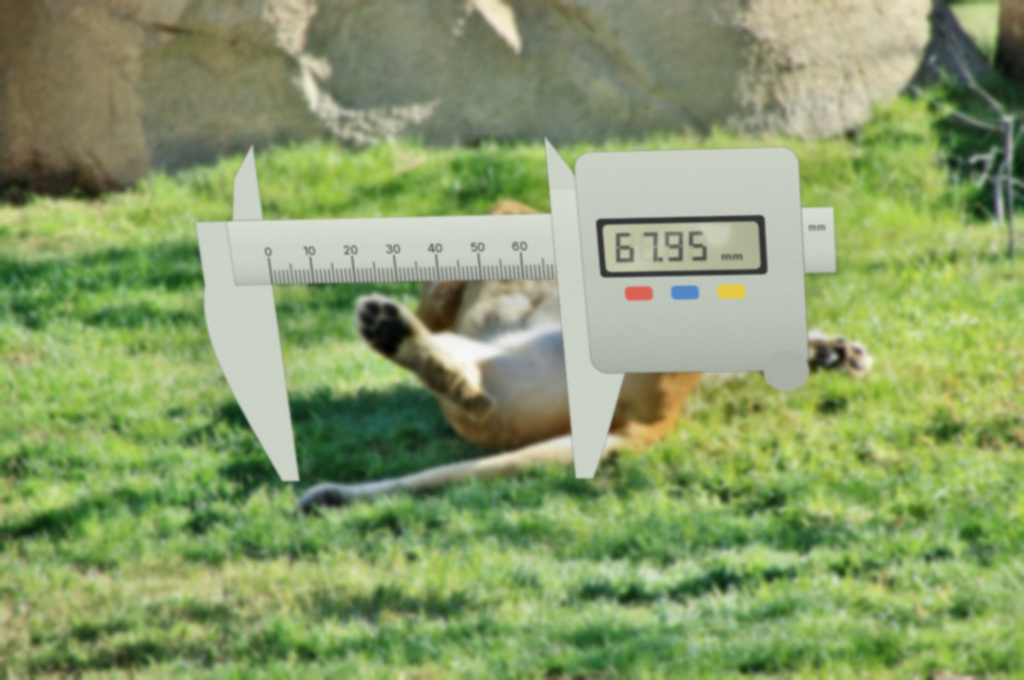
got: 67.95 mm
